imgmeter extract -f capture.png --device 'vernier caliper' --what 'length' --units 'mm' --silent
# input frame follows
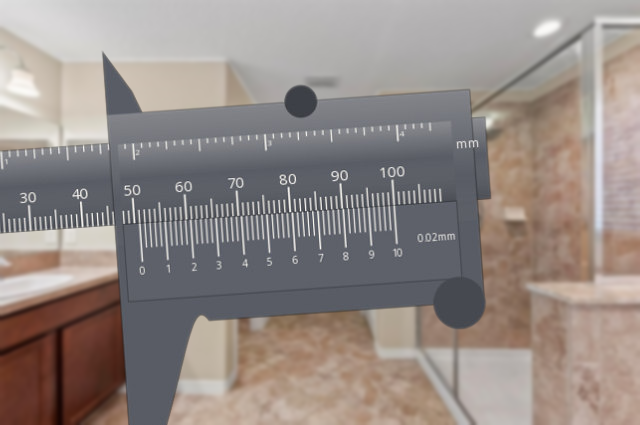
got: 51.0 mm
